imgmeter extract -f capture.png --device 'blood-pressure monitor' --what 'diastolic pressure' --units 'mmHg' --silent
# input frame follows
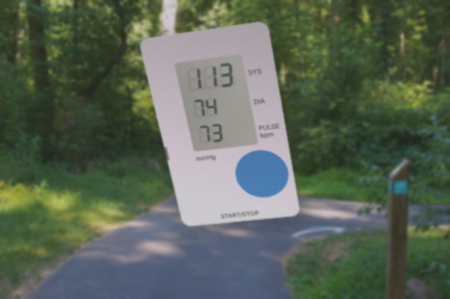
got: 74 mmHg
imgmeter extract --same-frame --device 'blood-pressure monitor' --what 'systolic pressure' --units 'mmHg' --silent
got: 113 mmHg
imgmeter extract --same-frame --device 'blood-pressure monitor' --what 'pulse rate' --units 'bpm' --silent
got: 73 bpm
